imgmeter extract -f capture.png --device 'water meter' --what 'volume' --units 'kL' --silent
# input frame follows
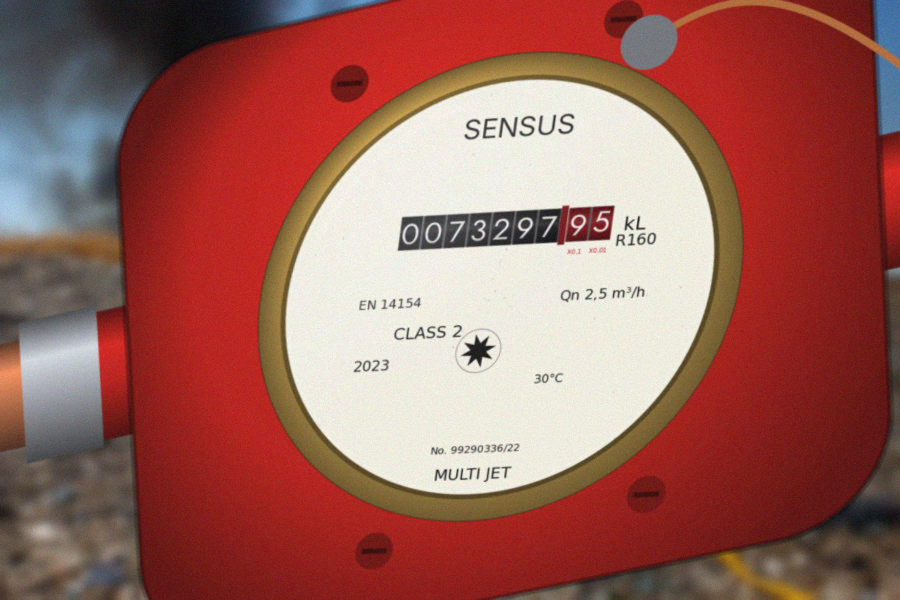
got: 73297.95 kL
